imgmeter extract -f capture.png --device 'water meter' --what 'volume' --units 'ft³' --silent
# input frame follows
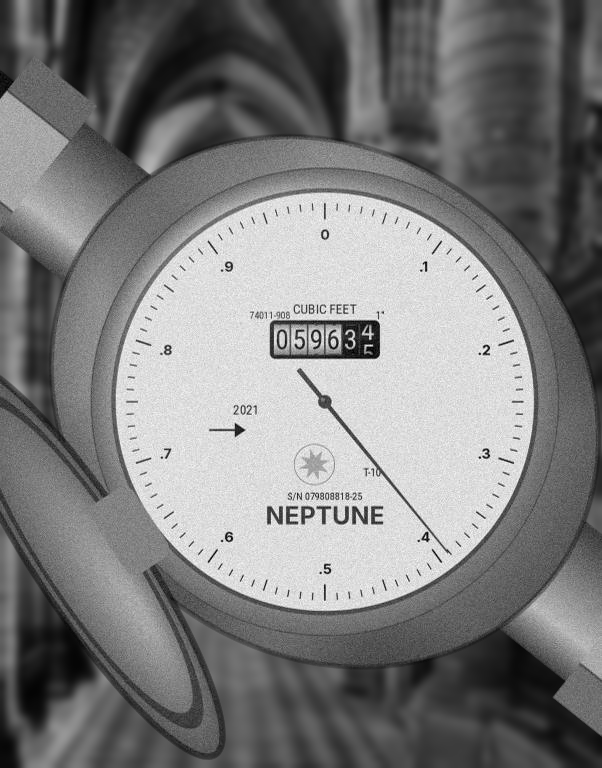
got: 59634.39 ft³
